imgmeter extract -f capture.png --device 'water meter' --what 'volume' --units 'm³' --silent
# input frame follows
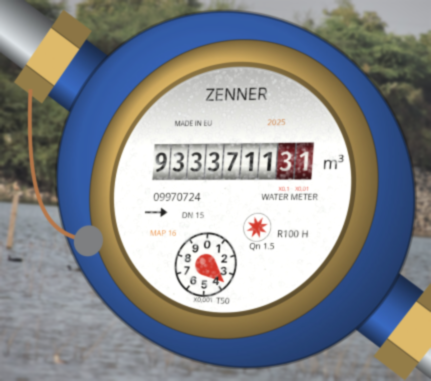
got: 9333711.313 m³
